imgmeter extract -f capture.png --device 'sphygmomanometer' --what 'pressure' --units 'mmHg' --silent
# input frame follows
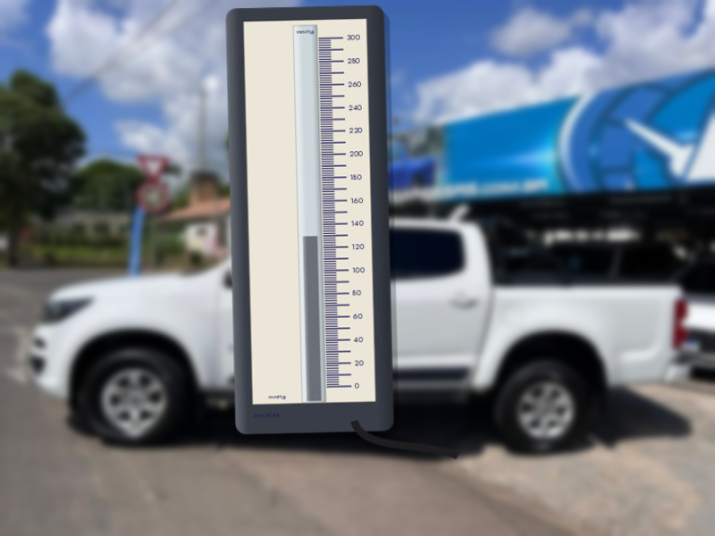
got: 130 mmHg
